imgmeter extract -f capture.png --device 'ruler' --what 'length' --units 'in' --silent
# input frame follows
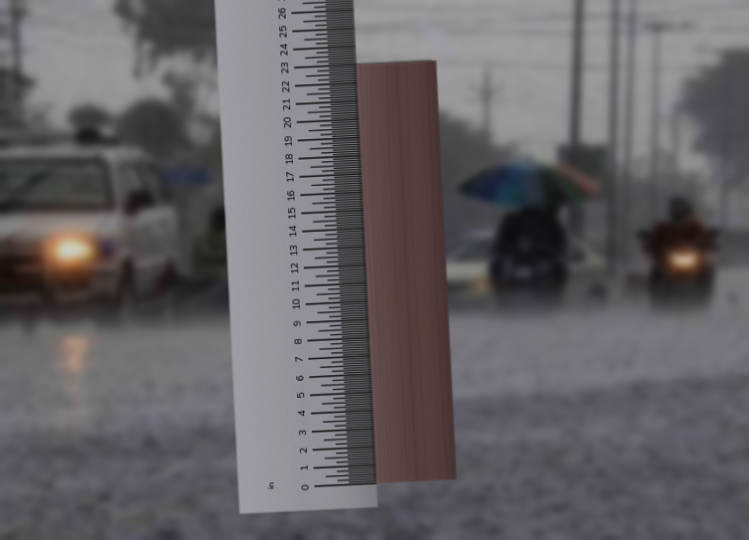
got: 23 in
